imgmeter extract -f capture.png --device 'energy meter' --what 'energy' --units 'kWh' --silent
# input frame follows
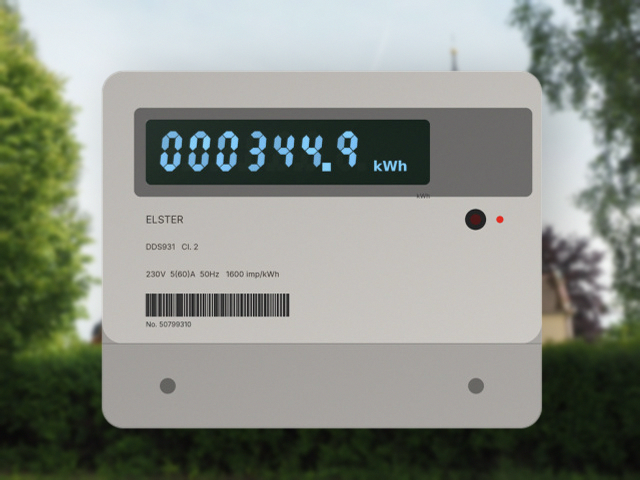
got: 344.9 kWh
